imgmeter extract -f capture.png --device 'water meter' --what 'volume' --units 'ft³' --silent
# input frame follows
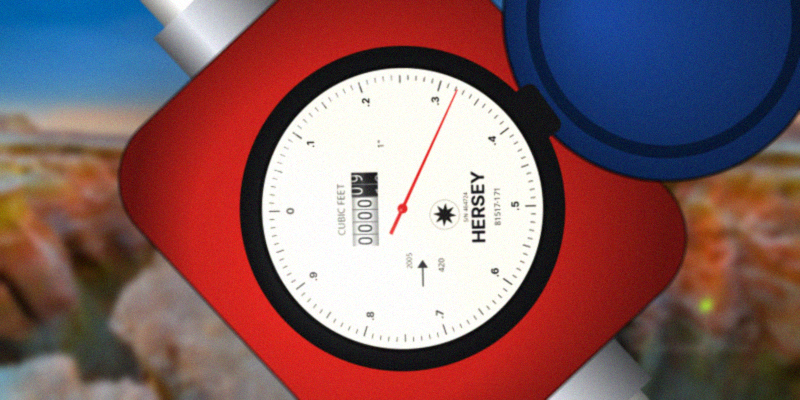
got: 9.32 ft³
